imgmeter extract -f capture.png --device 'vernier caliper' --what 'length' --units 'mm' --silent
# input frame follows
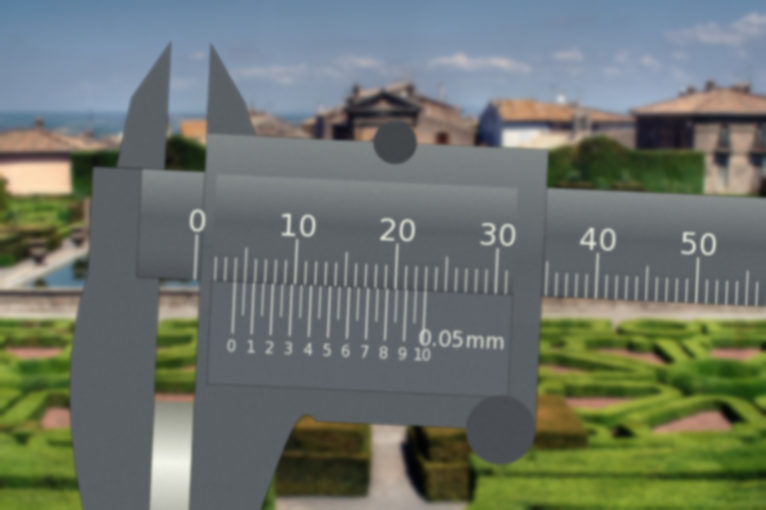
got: 4.0 mm
